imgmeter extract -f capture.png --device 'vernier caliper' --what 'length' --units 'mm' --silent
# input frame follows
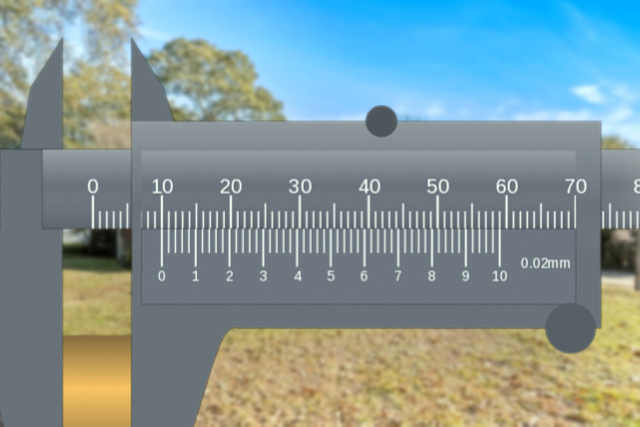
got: 10.0 mm
